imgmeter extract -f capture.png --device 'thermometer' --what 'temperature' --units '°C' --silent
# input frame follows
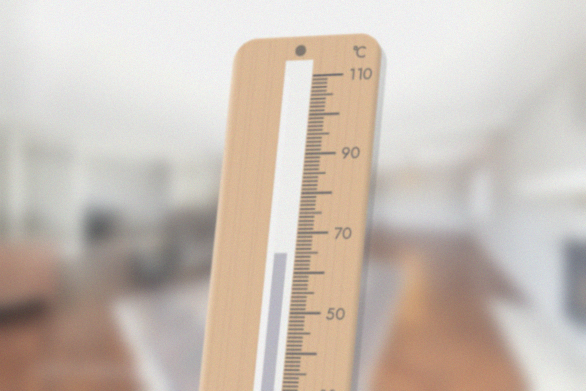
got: 65 °C
